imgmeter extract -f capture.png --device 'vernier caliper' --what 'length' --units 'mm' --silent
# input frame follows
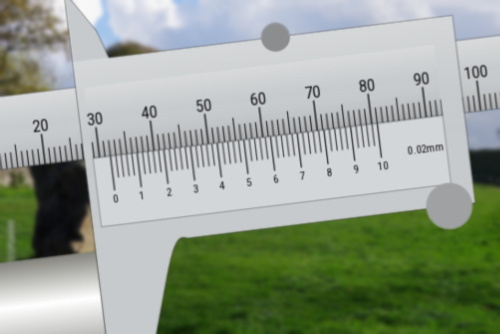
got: 32.0 mm
